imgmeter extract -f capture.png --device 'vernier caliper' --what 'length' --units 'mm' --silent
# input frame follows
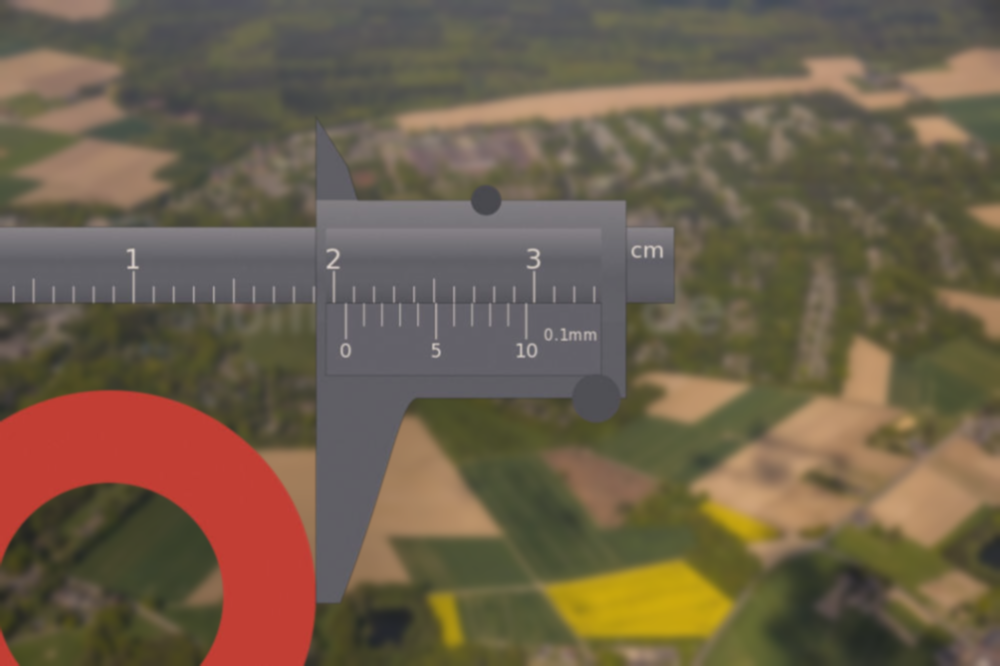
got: 20.6 mm
